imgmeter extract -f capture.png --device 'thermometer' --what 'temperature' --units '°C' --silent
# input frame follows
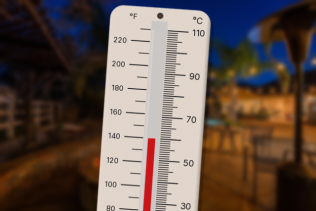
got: 60 °C
